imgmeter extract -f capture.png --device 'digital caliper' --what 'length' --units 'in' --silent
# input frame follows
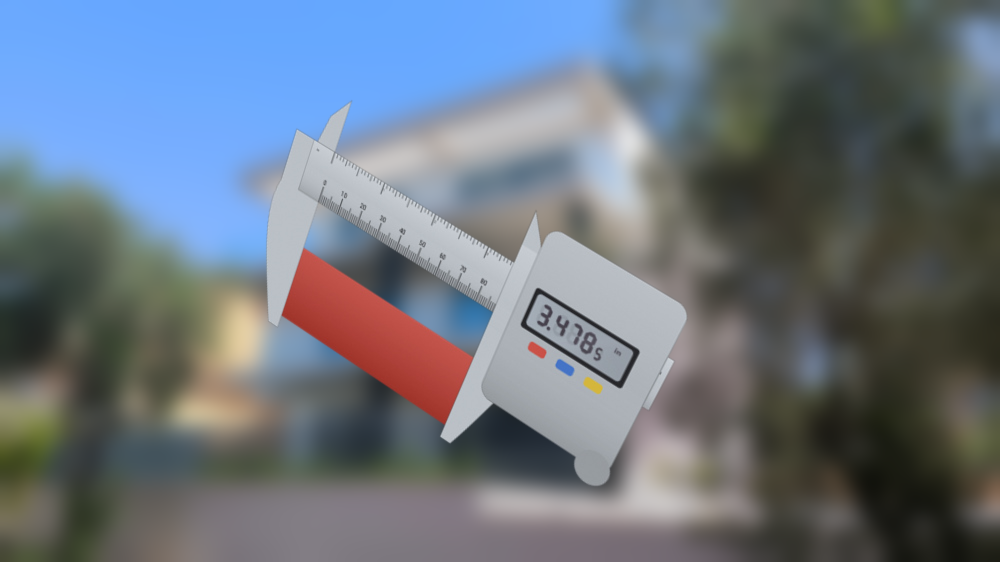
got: 3.4785 in
